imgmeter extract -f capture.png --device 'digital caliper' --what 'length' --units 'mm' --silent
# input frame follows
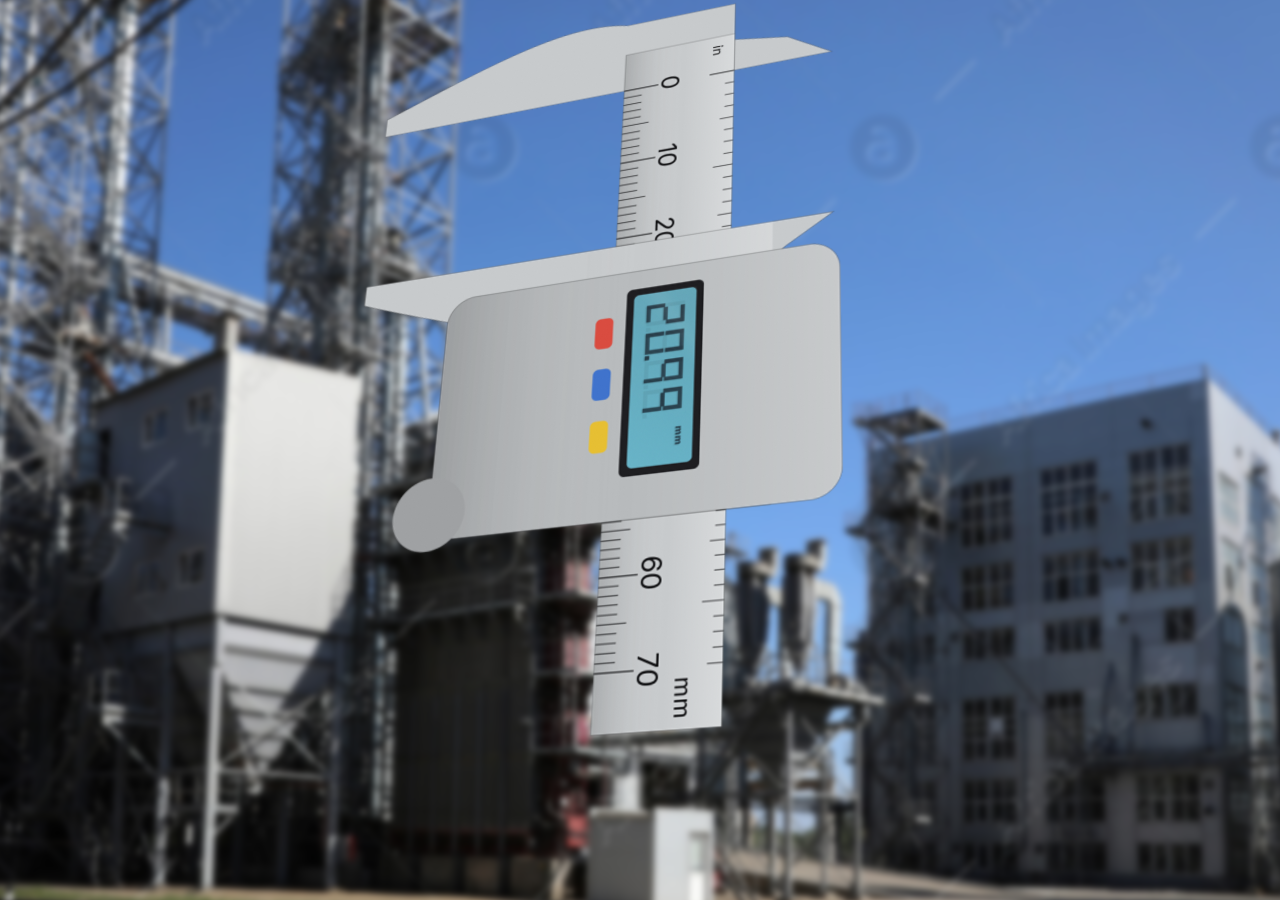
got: 20.99 mm
